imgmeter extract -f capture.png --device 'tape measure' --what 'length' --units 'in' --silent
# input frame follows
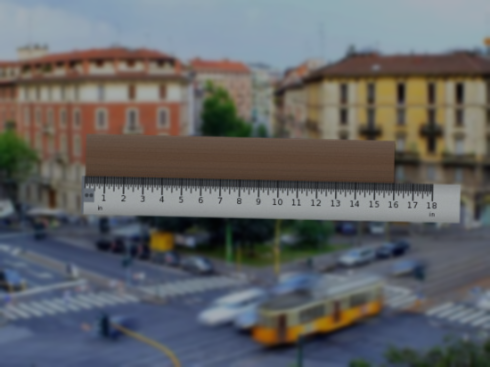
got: 16 in
